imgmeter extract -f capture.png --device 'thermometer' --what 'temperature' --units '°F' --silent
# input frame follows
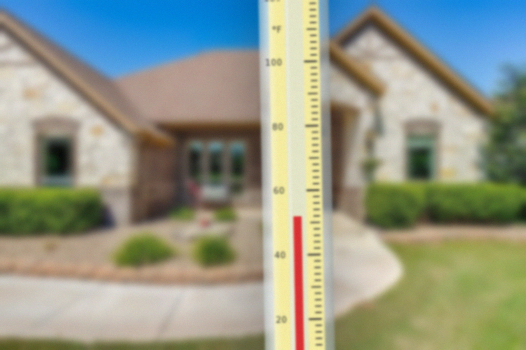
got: 52 °F
